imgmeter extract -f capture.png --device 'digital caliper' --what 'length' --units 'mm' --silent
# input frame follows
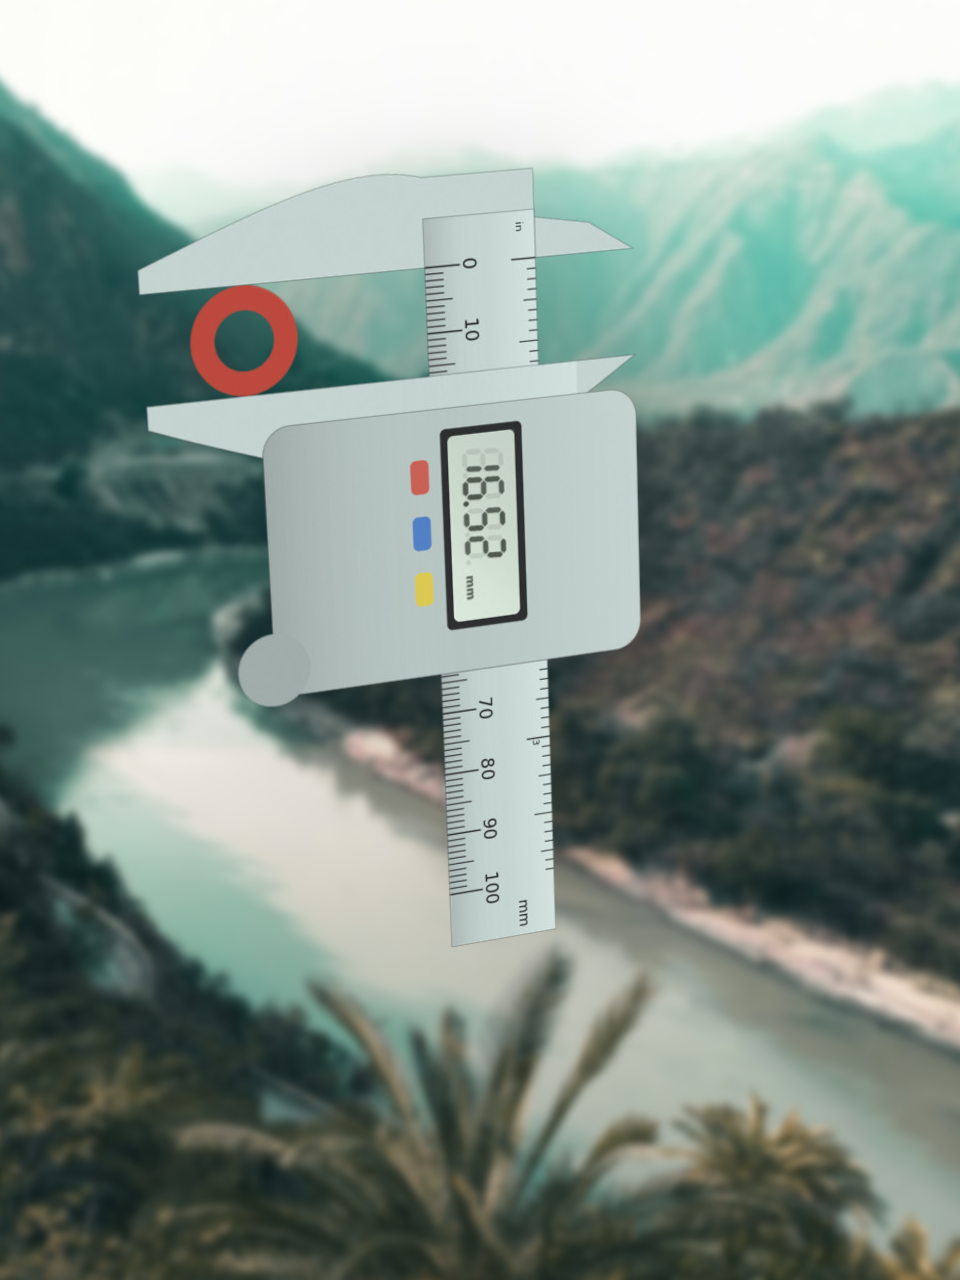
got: 16.52 mm
